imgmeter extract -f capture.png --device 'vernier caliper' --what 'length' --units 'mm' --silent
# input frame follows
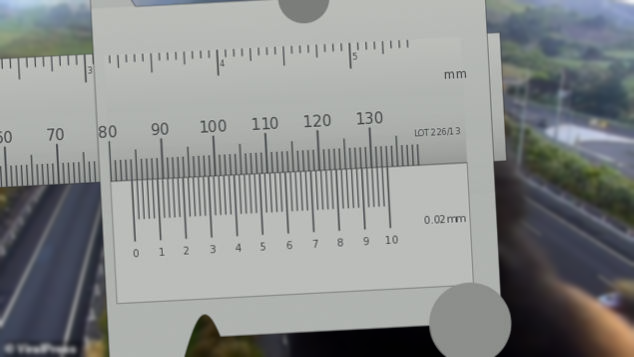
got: 84.0 mm
